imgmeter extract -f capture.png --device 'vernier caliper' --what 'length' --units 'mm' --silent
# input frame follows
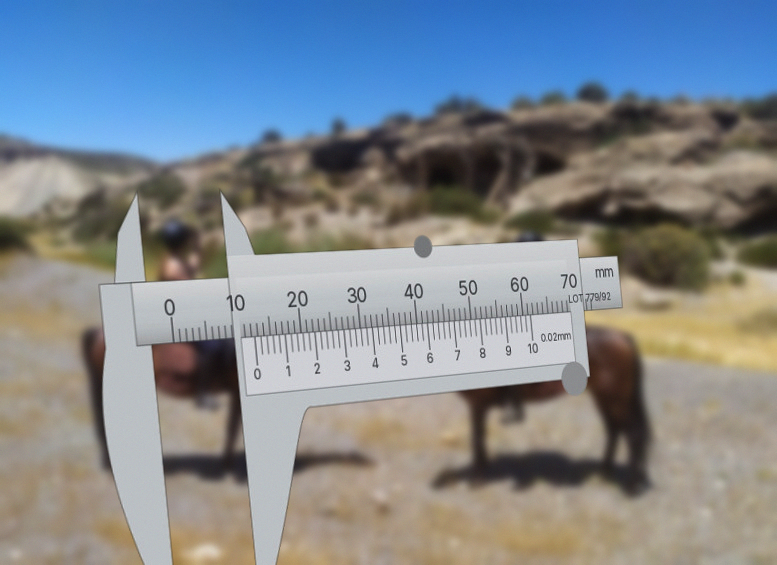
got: 12.5 mm
